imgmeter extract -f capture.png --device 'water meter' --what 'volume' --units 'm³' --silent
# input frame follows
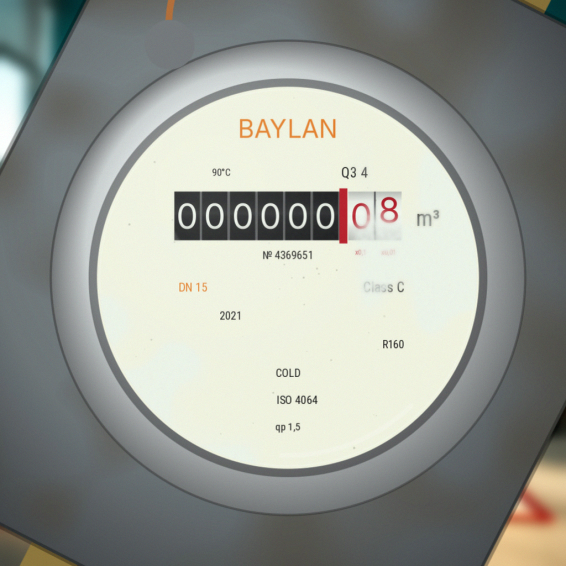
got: 0.08 m³
